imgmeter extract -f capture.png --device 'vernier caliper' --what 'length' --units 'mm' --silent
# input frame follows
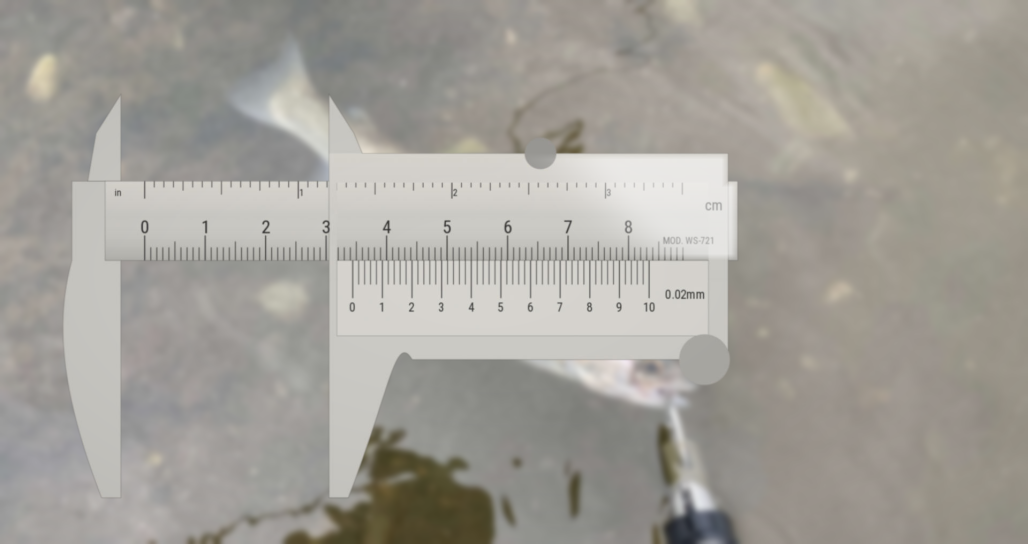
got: 34.4 mm
